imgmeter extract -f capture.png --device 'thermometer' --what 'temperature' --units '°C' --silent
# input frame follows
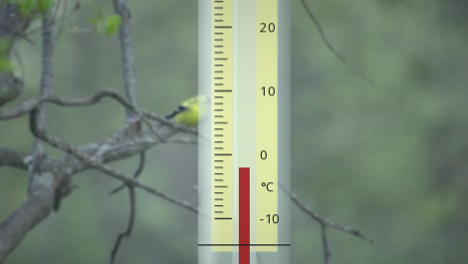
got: -2 °C
